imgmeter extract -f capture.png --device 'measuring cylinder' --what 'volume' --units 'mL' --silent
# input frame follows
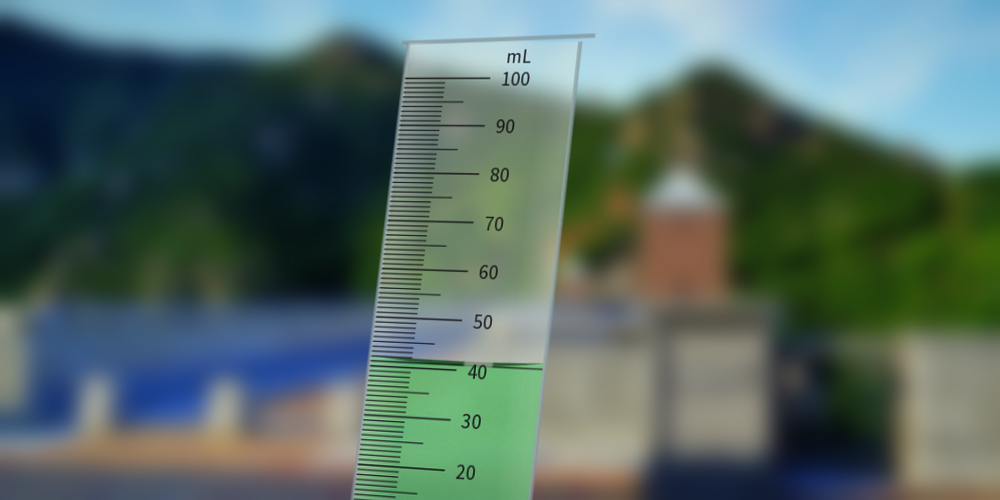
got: 41 mL
